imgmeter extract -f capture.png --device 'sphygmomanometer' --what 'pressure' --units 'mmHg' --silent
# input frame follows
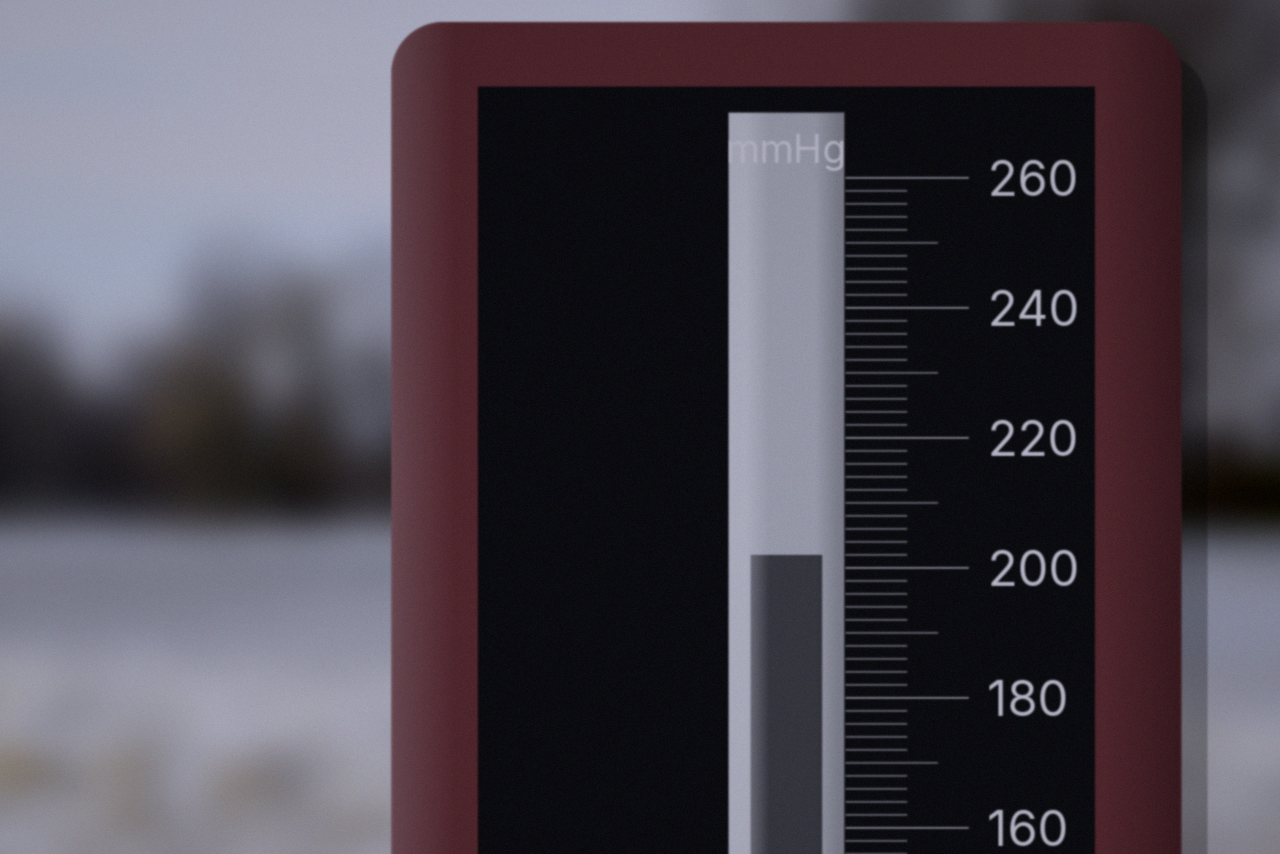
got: 202 mmHg
